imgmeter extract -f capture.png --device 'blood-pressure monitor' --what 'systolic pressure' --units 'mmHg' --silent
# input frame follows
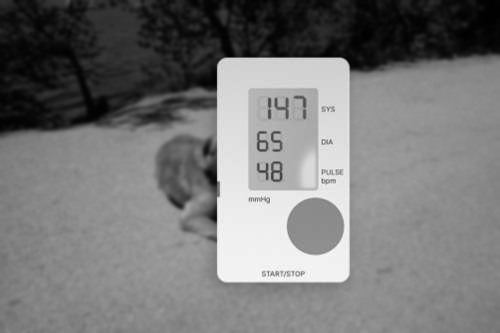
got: 147 mmHg
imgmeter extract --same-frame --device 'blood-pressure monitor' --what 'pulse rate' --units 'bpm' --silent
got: 48 bpm
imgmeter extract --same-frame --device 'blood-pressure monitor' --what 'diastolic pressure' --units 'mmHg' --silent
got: 65 mmHg
